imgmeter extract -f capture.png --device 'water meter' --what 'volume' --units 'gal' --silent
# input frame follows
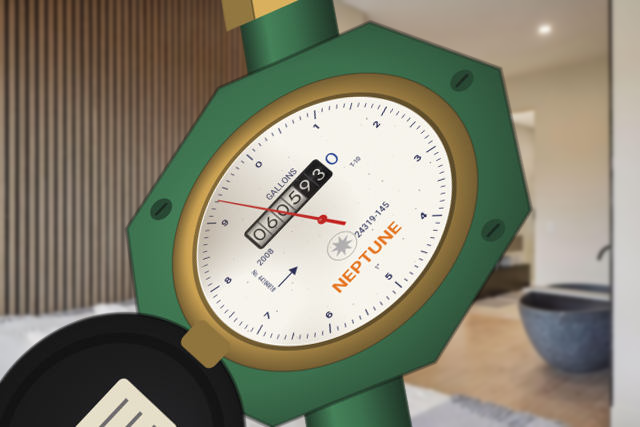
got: 605929.3 gal
